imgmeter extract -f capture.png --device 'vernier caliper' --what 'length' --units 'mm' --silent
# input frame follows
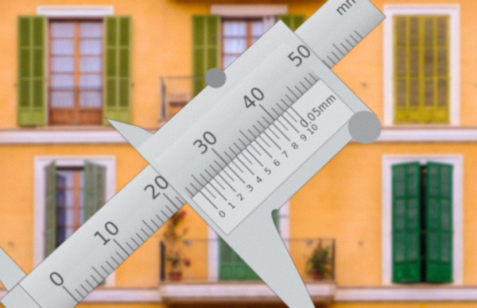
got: 24.2 mm
